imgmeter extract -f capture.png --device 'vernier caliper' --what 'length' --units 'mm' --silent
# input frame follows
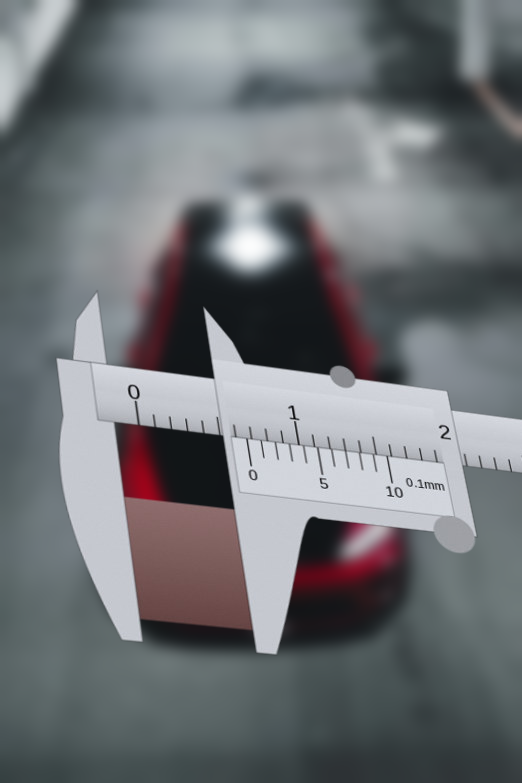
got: 6.7 mm
